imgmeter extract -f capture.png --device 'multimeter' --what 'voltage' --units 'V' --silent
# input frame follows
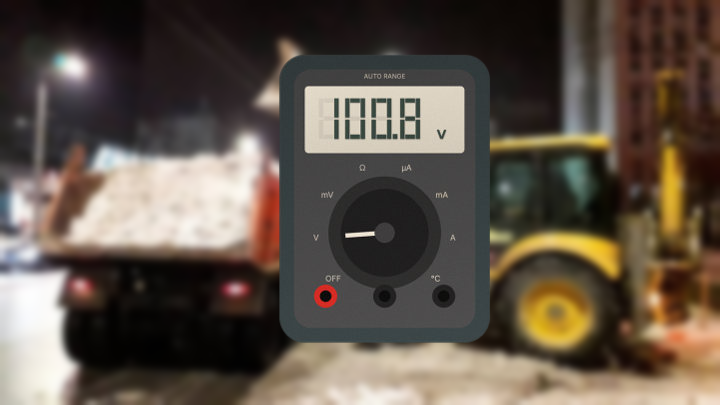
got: 100.8 V
